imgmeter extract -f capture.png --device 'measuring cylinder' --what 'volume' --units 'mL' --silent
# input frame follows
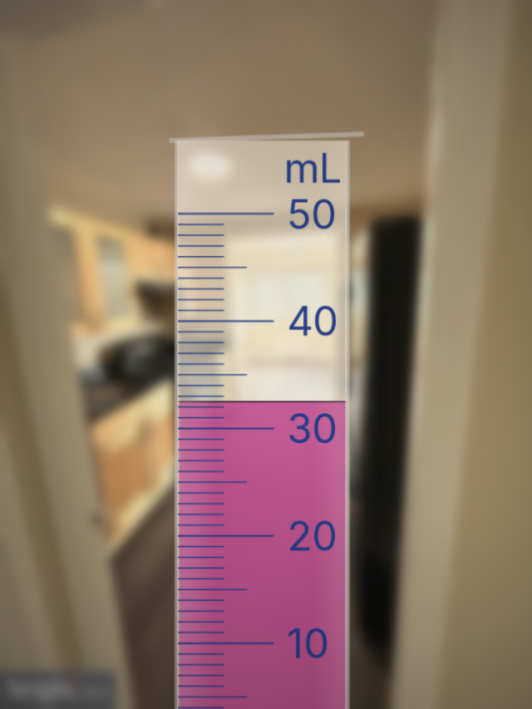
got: 32.5 mL
